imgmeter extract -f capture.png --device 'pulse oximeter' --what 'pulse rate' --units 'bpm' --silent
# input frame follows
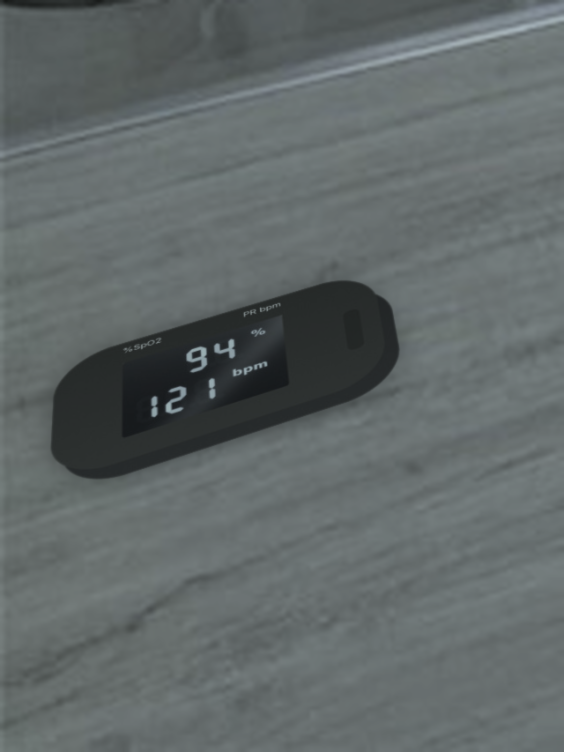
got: 121 bpm
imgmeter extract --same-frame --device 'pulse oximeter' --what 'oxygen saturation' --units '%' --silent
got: 94 %
